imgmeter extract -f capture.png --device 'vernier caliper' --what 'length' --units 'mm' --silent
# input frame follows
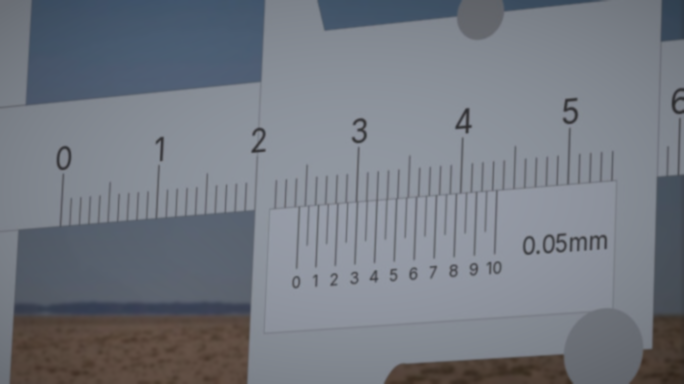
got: 24.4 mm
